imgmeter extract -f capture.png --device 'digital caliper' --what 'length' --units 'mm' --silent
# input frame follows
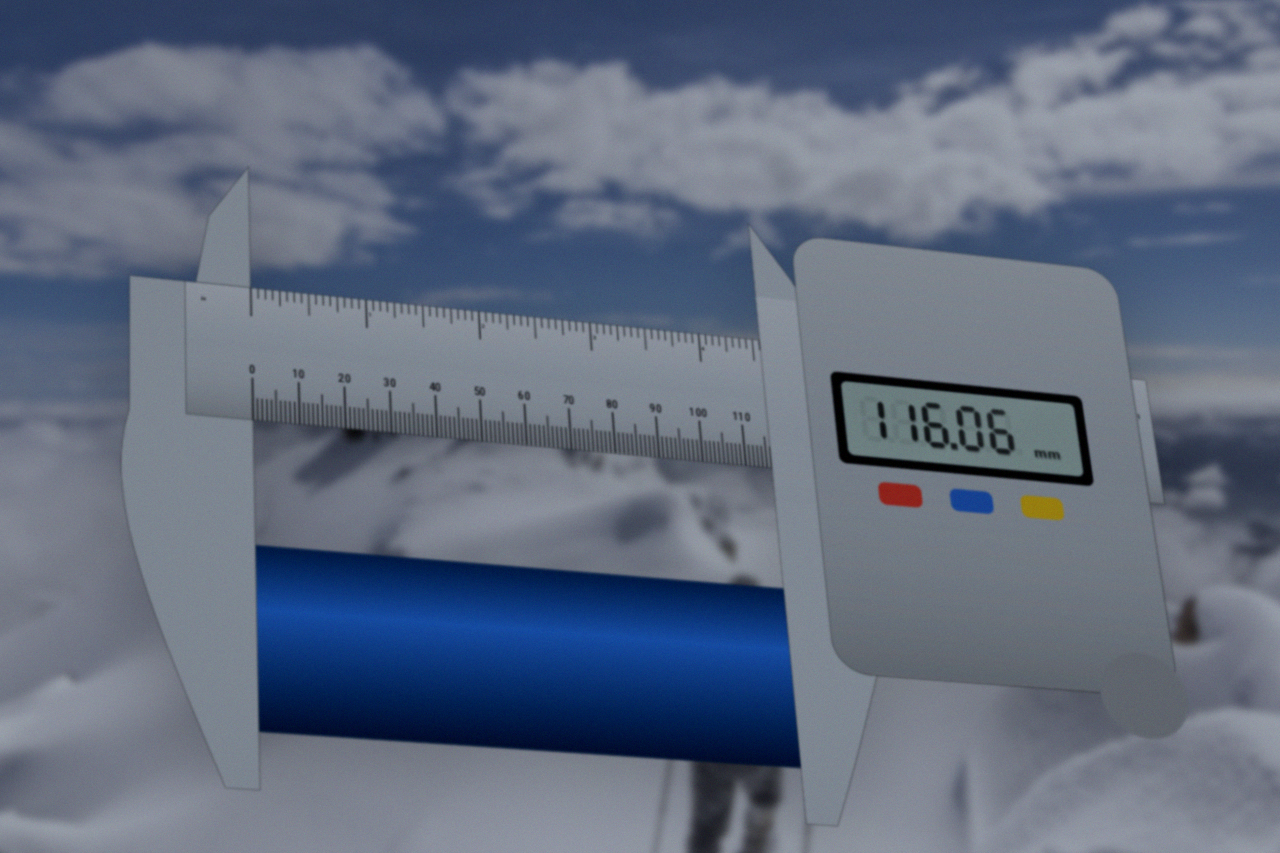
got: 116.06 mm
